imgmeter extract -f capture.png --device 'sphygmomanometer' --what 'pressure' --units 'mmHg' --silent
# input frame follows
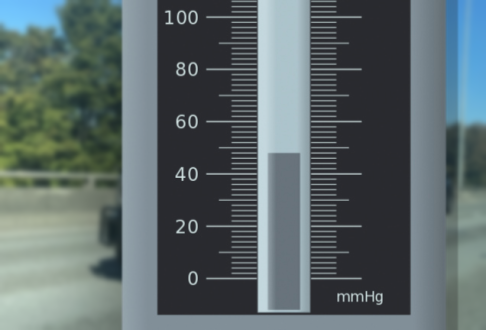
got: 48 mmHg
